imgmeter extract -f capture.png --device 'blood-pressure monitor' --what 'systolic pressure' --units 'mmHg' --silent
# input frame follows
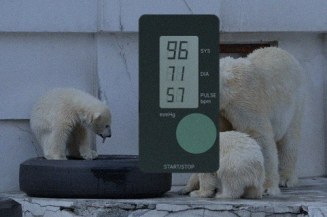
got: 96 mmHg
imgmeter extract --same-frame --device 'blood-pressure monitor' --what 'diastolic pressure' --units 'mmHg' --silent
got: 71 mmHg
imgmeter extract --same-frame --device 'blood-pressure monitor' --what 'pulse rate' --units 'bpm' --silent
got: 57 bpm
